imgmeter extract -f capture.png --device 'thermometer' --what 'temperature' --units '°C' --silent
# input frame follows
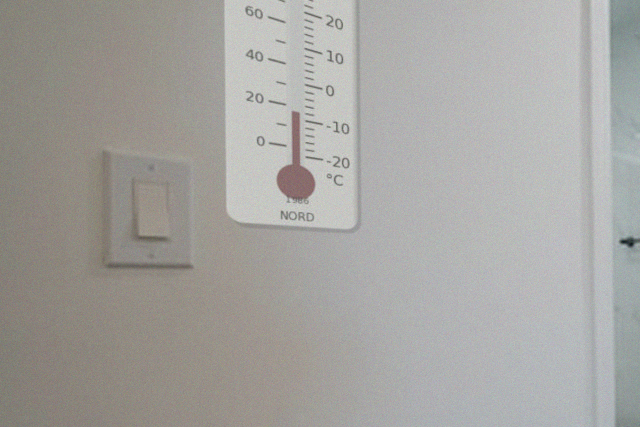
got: -8 °C
